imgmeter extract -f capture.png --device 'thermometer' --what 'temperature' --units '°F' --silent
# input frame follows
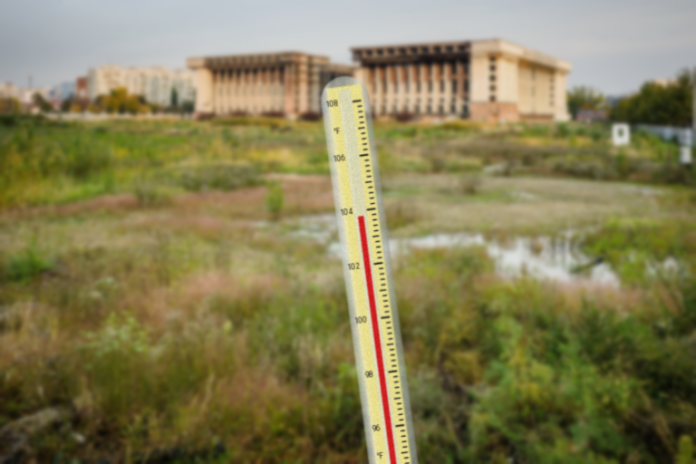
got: 103.8 °F
